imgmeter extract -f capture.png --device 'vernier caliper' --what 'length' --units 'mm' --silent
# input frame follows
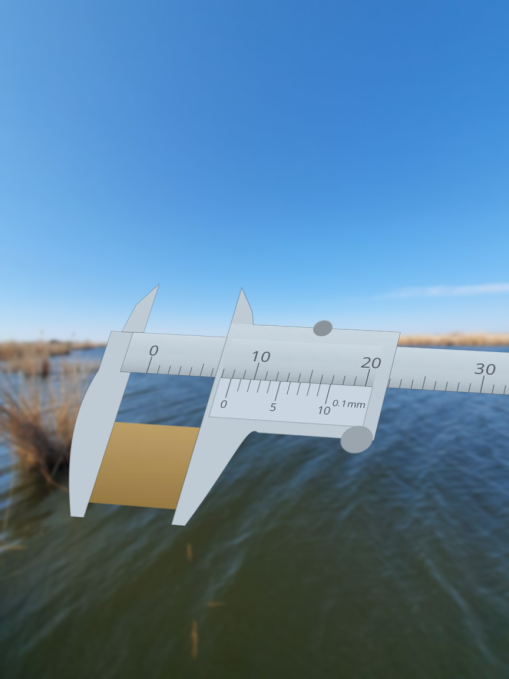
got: 7.9 mm
